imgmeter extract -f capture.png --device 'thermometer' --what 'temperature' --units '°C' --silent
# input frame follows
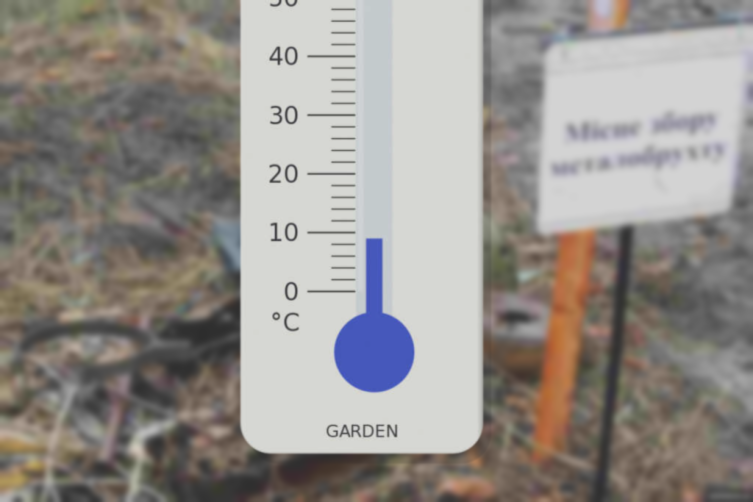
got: 9 °C
